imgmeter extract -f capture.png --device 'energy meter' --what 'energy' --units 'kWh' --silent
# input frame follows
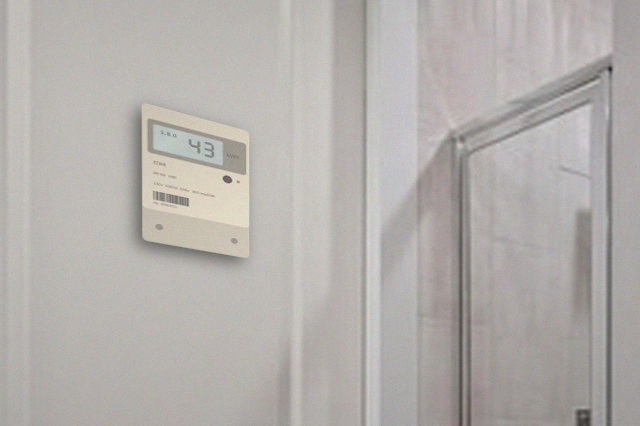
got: 43 kWh
